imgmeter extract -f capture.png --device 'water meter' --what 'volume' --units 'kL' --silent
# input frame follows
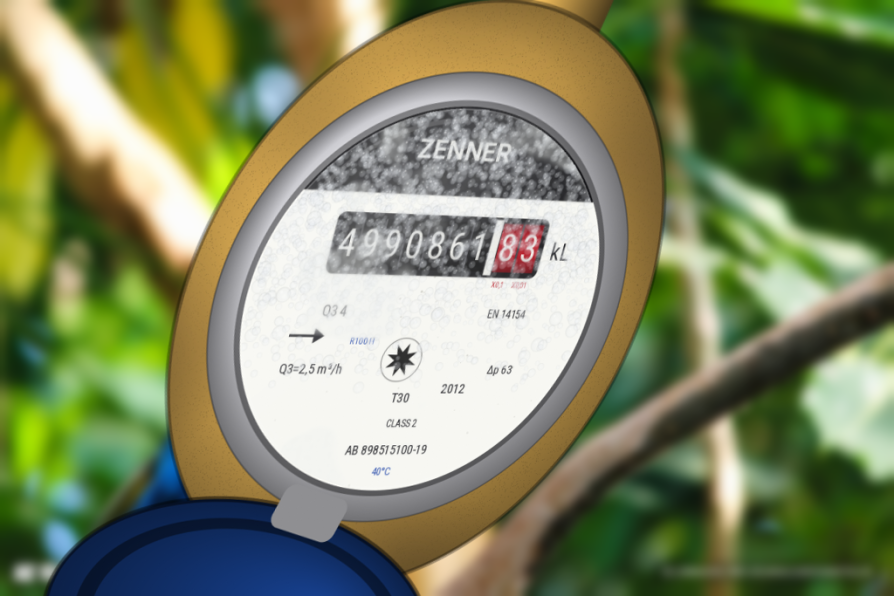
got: 4990861.83 kL
